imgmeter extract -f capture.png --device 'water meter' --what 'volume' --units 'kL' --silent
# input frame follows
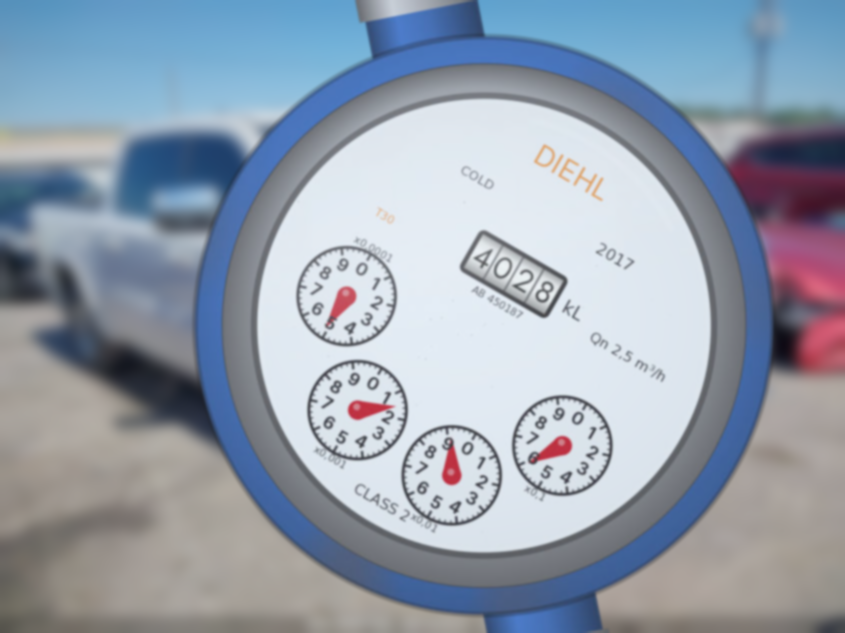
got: 4028.5915 kL
